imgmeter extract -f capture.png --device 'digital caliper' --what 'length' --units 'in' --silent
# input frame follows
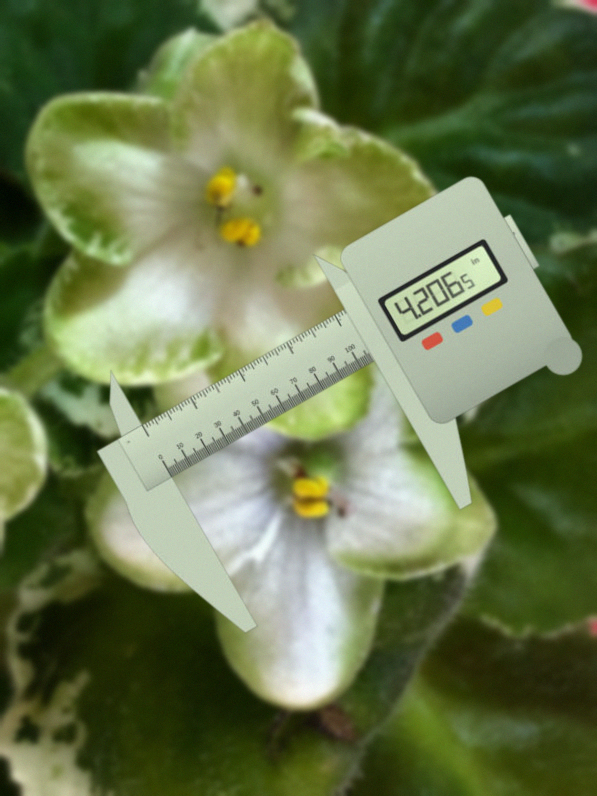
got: 4.2065 in
